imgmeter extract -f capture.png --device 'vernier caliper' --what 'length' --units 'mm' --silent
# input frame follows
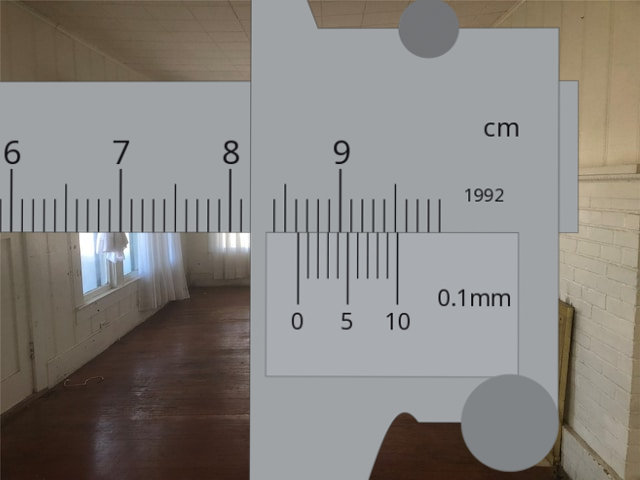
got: 86.2 mm
